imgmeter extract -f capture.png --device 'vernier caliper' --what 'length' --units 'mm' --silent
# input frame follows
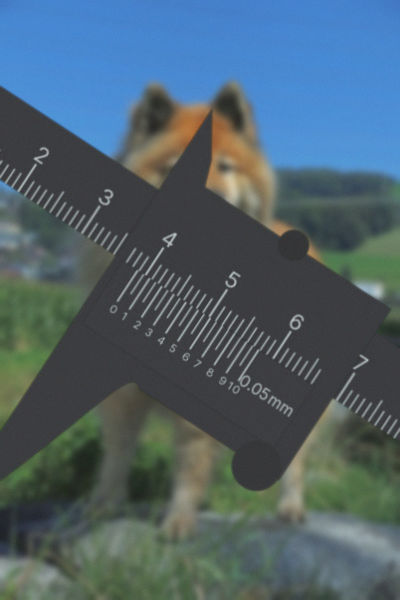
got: 38.8 mm
